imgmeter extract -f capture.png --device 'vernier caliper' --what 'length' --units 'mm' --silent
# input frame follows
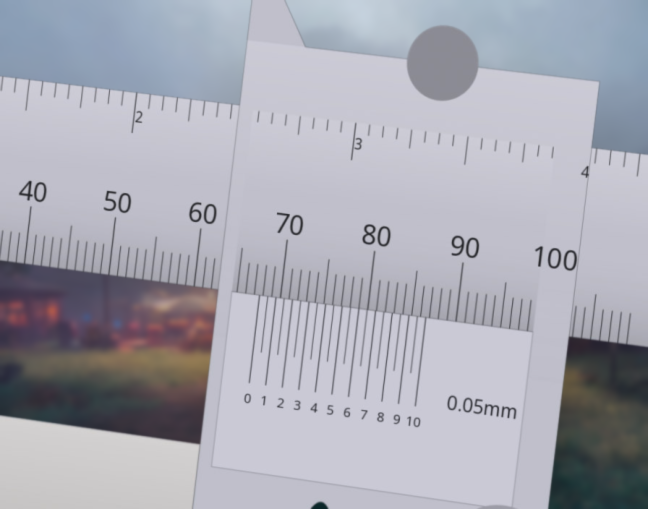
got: 67.6 mm
